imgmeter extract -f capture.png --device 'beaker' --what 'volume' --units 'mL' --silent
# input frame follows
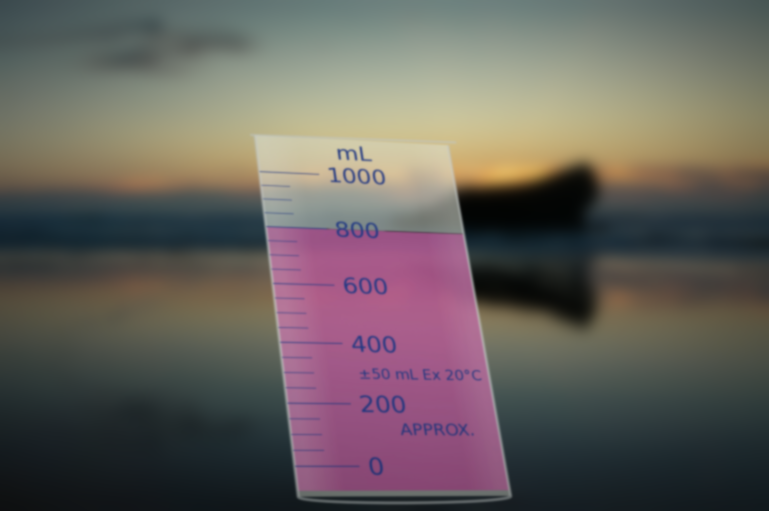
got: 800 mL
